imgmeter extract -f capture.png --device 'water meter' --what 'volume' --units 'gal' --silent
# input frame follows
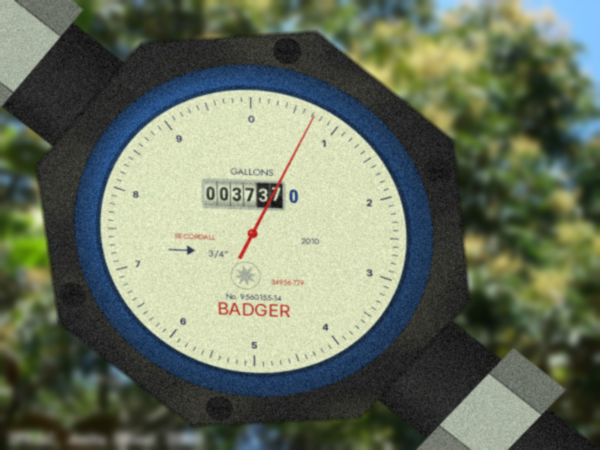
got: 37370.7 gal
